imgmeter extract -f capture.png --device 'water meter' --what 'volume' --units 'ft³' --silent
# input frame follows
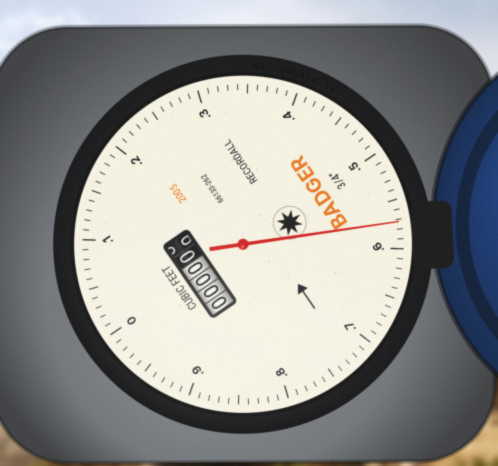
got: 8.57 ft³
